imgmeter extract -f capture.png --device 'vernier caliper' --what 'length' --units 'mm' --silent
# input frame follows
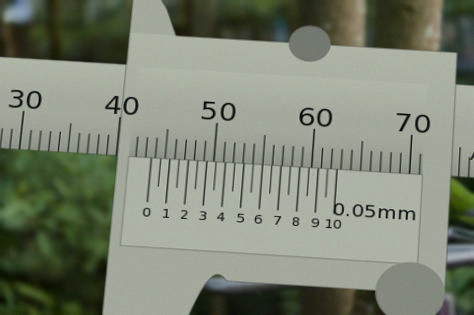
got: 43.6 mm
